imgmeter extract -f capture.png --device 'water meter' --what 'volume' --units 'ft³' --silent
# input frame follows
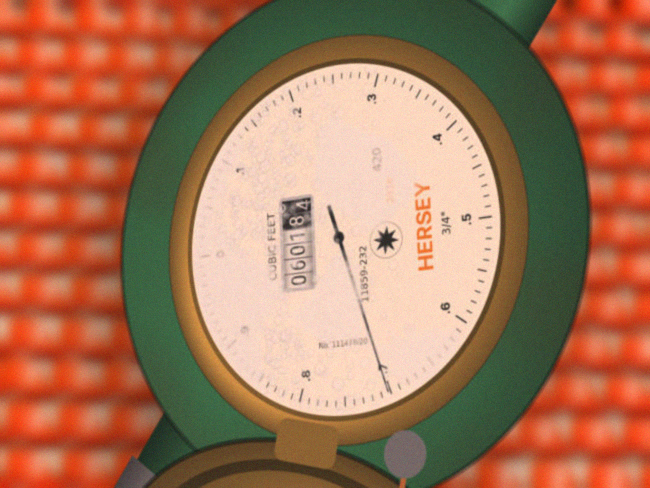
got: 60183.70 ft³
